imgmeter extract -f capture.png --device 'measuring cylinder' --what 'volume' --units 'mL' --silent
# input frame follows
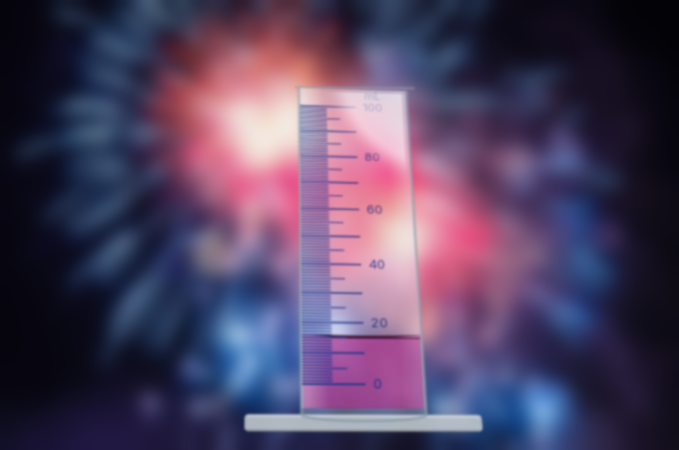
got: 15 mL
